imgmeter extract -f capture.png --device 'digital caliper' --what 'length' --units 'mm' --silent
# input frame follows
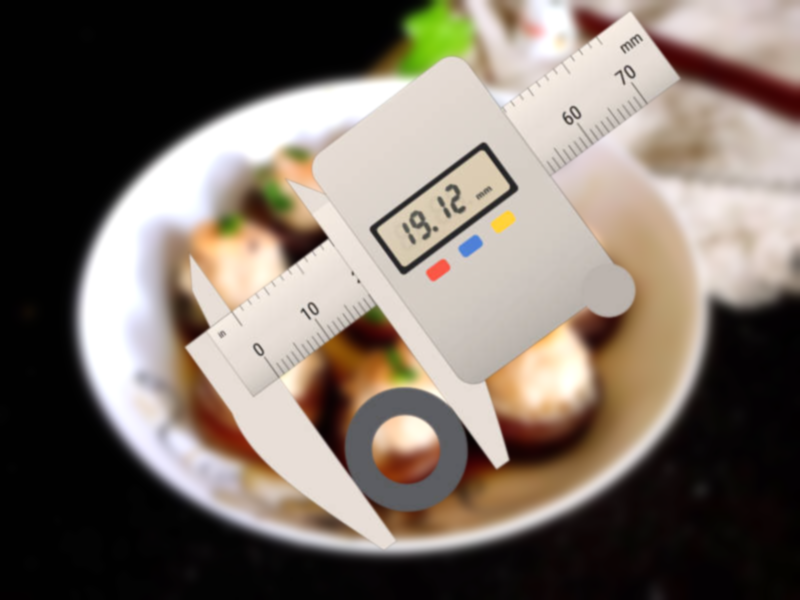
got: 19.12 mm
